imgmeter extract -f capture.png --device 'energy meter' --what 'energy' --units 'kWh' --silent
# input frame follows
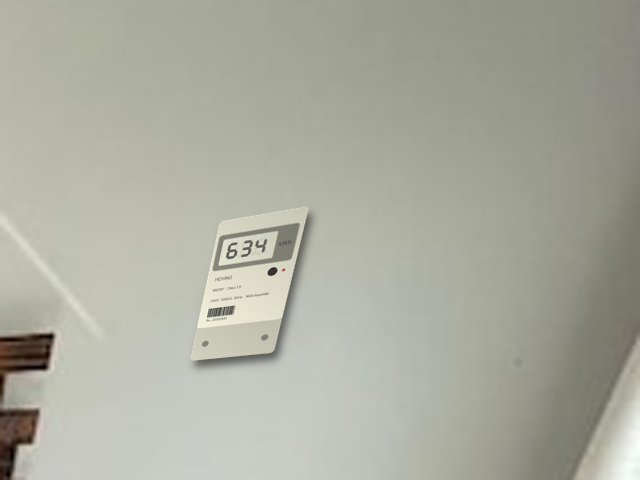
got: 634 kWh
